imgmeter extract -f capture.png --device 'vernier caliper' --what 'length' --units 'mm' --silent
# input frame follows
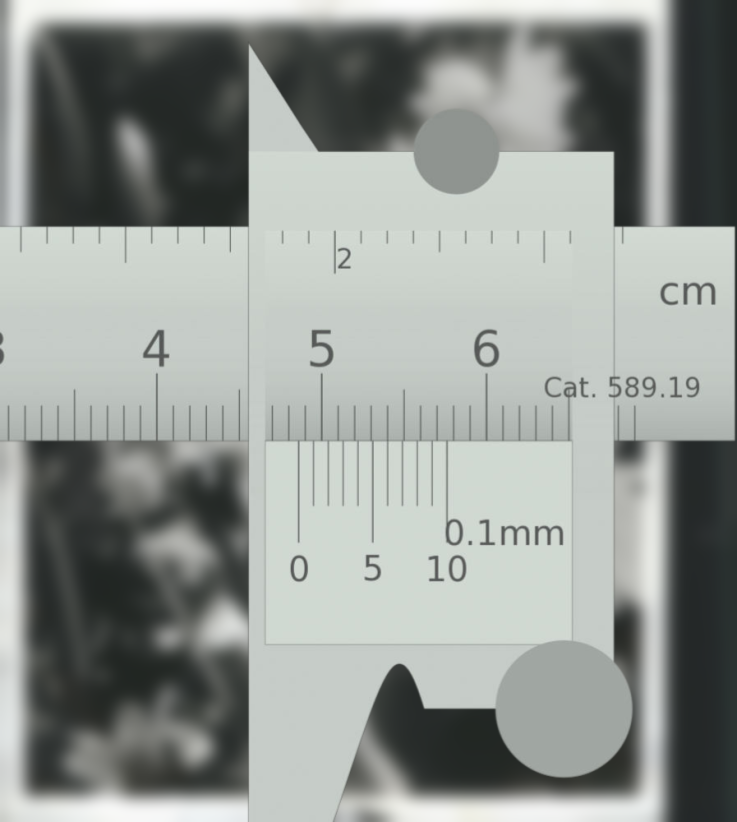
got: 48.6 mm
